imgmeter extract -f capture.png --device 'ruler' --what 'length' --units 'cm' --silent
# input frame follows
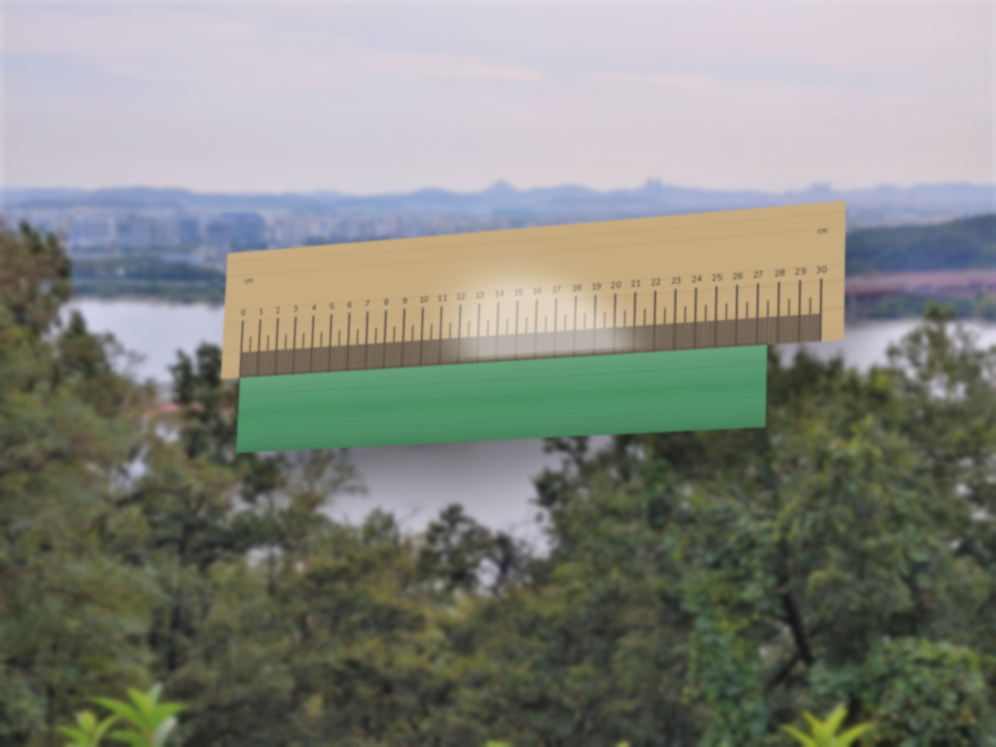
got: 27.5 cm
